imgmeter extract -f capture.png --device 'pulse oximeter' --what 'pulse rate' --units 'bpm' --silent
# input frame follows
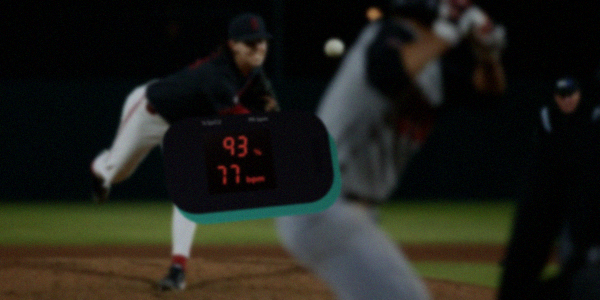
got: 77 bpm
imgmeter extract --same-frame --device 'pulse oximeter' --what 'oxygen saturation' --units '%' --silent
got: 93 %
